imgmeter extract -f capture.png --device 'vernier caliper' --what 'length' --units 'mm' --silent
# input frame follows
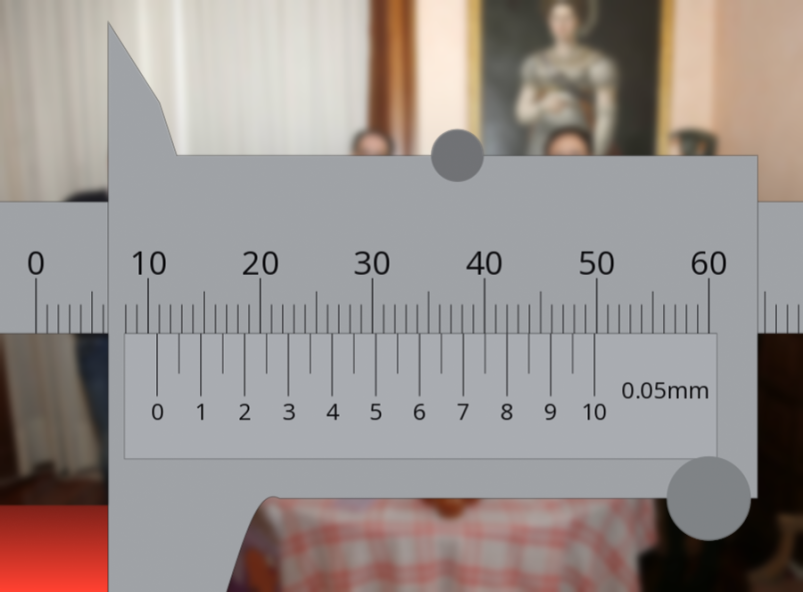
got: 10.8 mm
